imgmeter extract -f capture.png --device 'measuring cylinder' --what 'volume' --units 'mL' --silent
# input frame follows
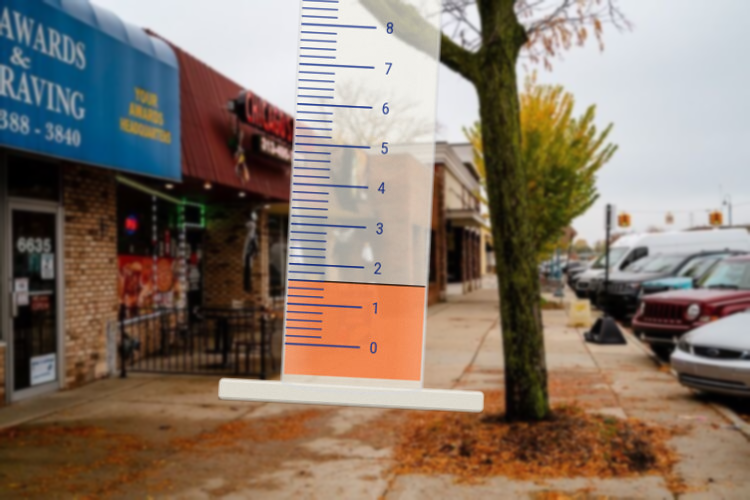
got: 1.6 mL
